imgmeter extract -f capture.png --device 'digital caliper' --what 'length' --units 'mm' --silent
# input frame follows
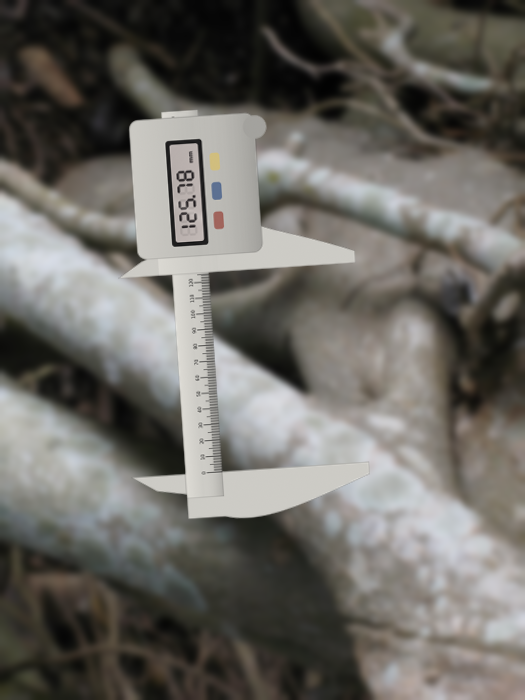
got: 125.78 mm
